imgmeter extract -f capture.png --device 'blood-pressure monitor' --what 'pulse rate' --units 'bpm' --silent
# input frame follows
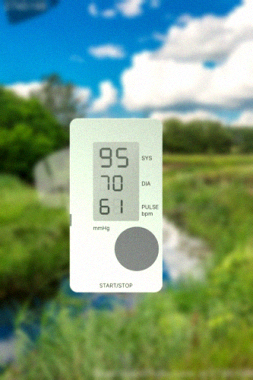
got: 61 bpm
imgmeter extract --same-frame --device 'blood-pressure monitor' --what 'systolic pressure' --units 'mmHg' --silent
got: 95 mmHg
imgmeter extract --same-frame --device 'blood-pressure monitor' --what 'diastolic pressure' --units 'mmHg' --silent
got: 70 mmHg
